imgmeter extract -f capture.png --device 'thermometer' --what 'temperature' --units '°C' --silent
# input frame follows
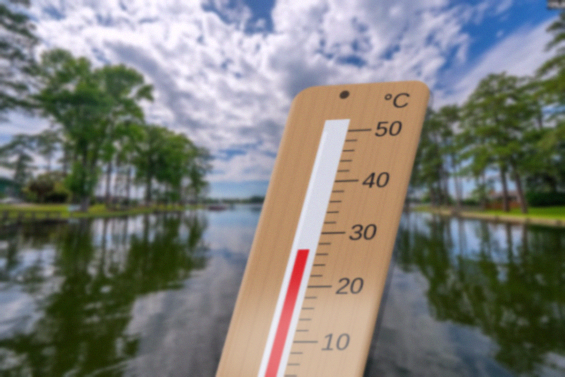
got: 27 °C
